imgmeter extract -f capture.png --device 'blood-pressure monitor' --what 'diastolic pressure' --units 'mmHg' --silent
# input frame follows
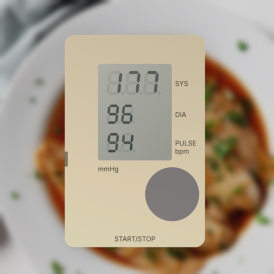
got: 96 mmHg
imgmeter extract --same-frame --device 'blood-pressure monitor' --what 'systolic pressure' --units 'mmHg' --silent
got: 177 mmHg
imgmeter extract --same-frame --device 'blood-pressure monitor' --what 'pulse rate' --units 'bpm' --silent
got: 94 bpm
